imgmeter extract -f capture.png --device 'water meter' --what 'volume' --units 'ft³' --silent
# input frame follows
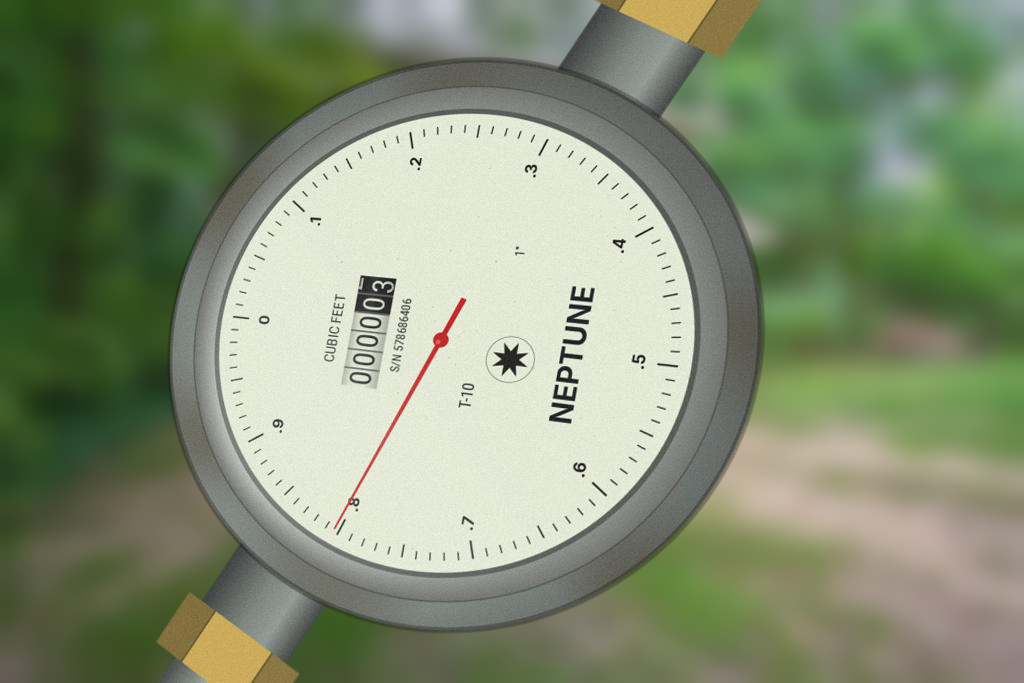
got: 2.80 ft³
